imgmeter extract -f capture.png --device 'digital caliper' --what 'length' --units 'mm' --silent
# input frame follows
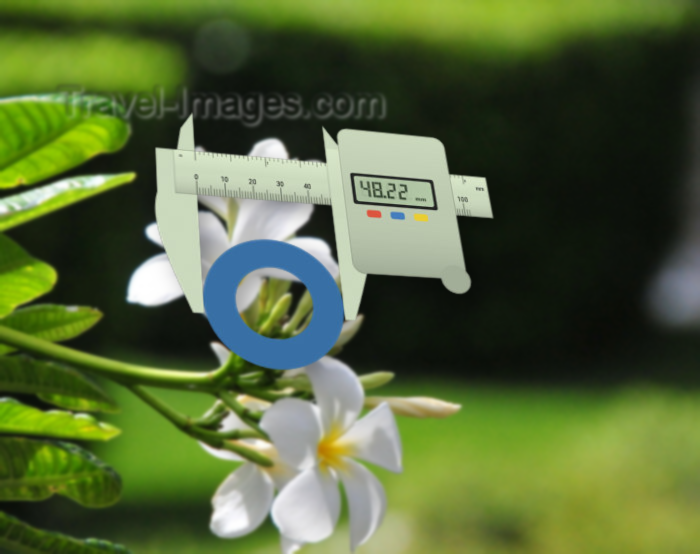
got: 48.22 mm
